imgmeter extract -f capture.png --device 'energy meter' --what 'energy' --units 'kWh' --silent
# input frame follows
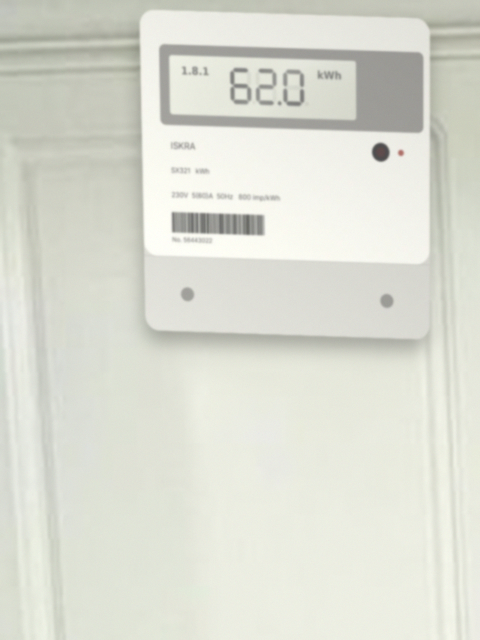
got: 62.0 kWh
